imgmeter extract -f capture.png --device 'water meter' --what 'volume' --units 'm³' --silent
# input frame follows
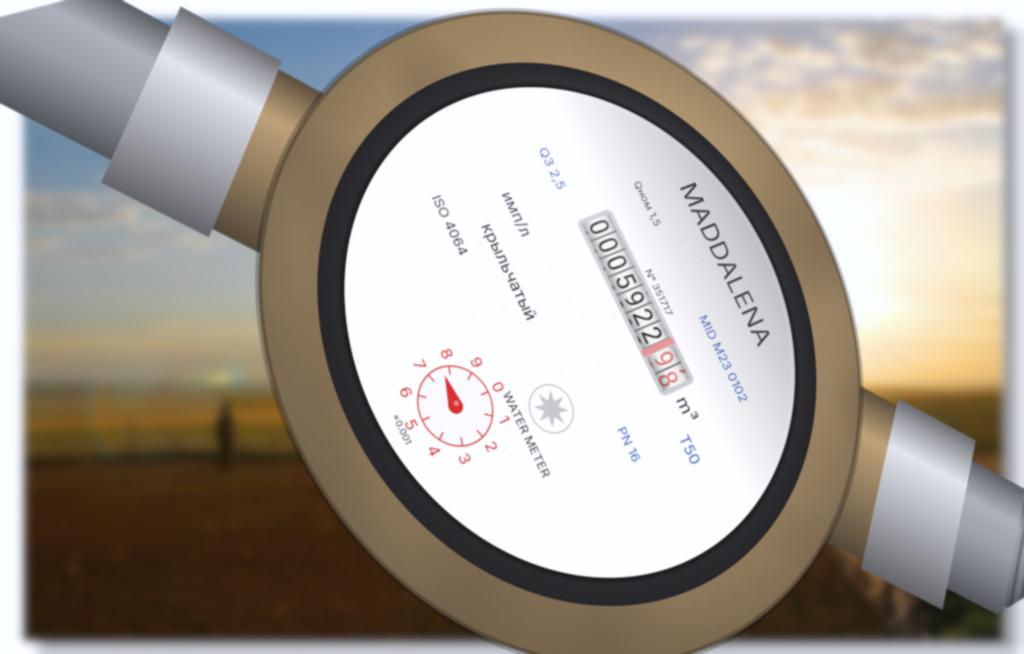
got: 5922.977 m³
